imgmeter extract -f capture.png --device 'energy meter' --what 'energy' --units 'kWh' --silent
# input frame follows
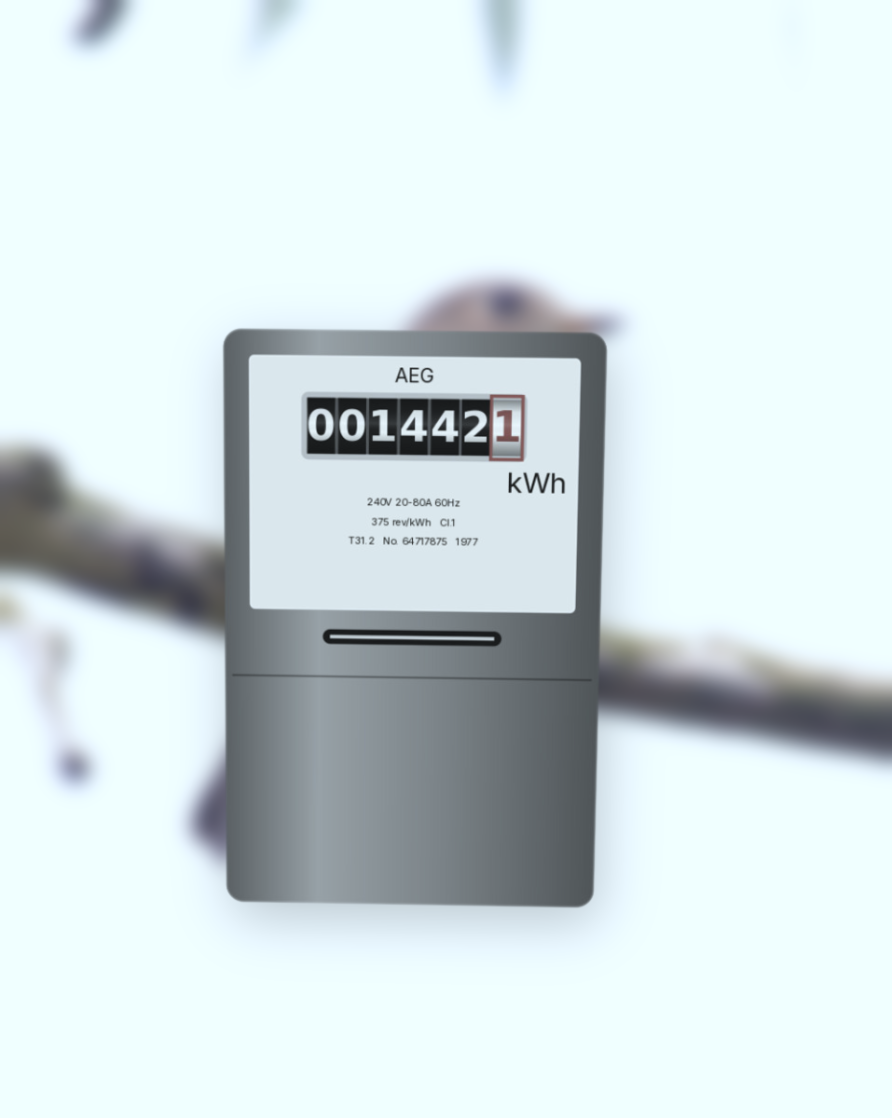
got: 1442.1 kWh
